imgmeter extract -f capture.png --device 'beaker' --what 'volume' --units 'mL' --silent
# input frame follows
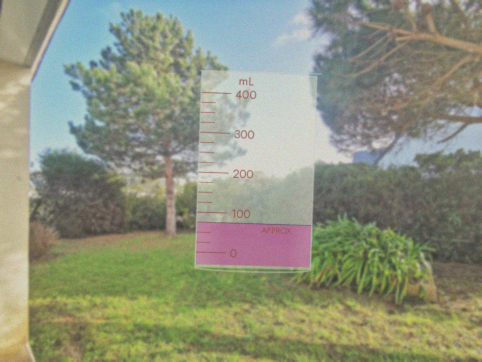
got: 75 mL
